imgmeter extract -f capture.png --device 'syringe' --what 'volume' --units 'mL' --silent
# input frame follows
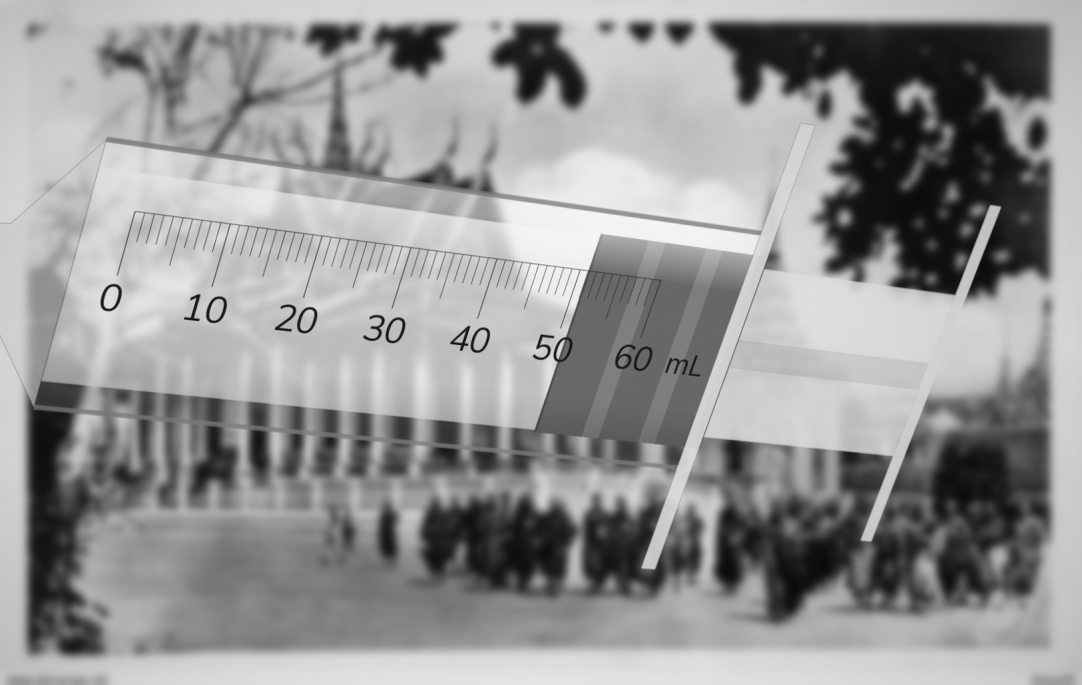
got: 51 mL
